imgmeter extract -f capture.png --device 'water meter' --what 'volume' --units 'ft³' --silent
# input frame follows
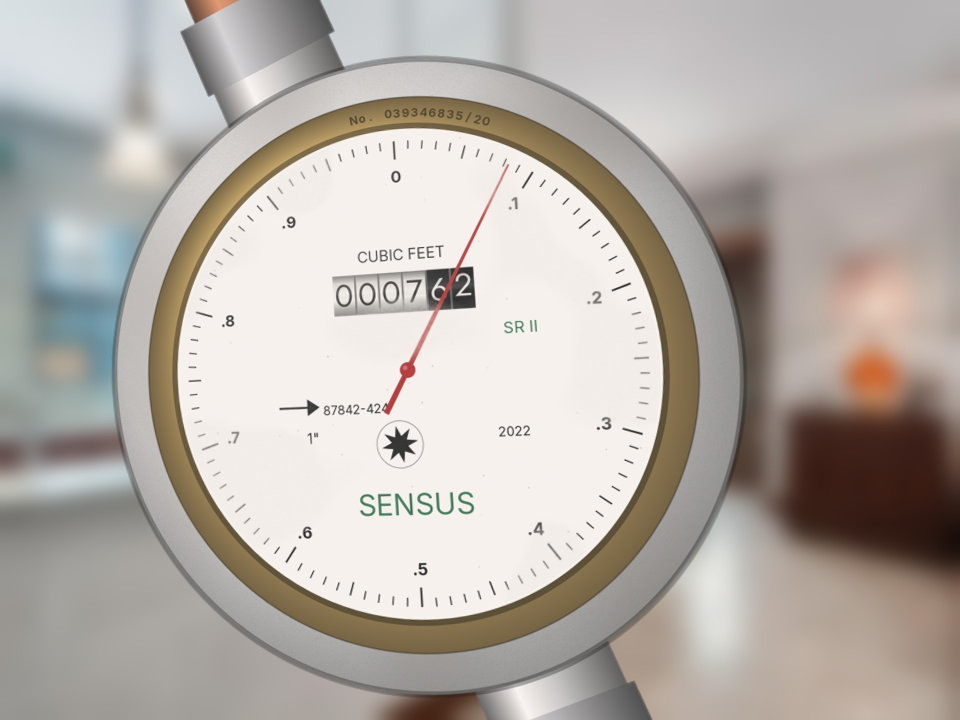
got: 762.08 ft³
